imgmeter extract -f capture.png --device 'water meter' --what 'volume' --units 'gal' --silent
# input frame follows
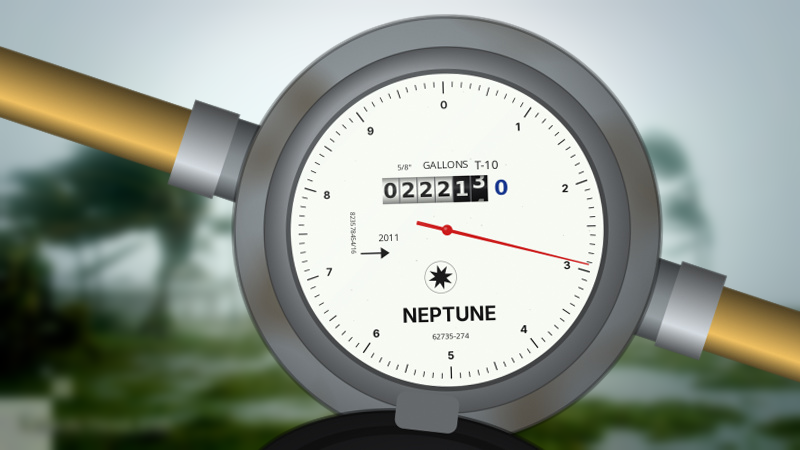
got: 222132.9 gal
